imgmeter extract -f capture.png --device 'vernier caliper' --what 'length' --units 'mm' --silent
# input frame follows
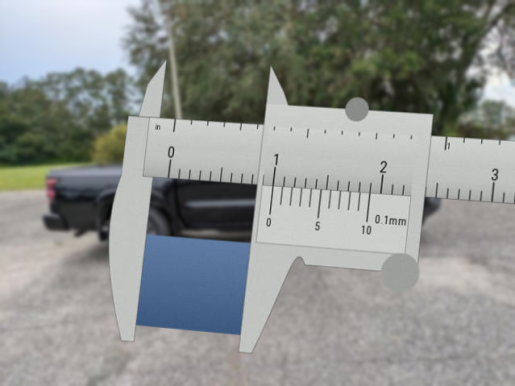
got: 10.0 mm
